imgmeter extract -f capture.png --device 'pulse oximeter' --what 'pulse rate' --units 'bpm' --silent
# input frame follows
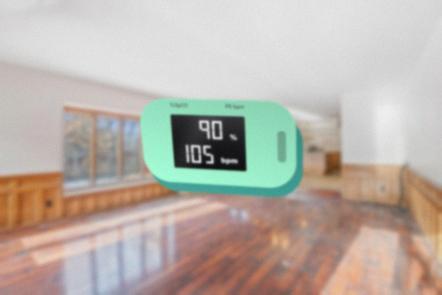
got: 105 bpm
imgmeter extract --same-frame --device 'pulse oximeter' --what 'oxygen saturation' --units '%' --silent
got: 90 %
